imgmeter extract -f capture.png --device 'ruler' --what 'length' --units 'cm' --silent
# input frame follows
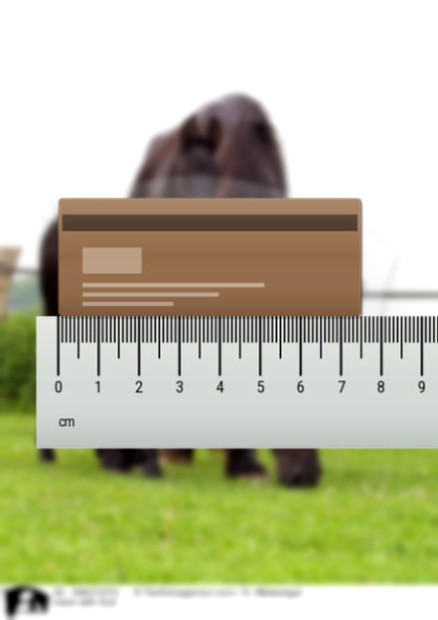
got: 7.5 cm
